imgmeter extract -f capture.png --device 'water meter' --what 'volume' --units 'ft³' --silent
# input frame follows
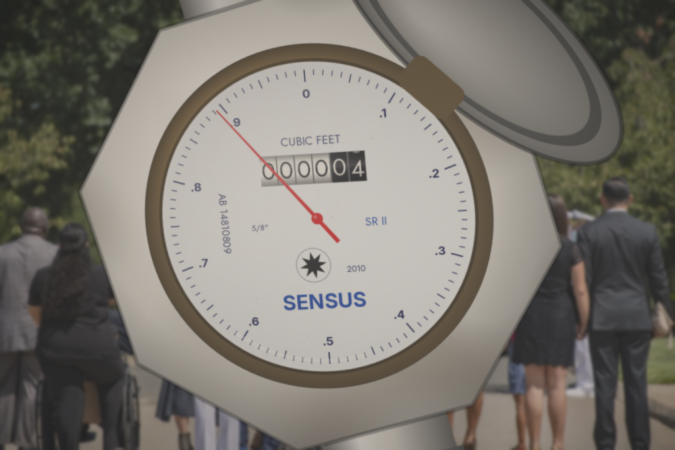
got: 3.89 ft³
